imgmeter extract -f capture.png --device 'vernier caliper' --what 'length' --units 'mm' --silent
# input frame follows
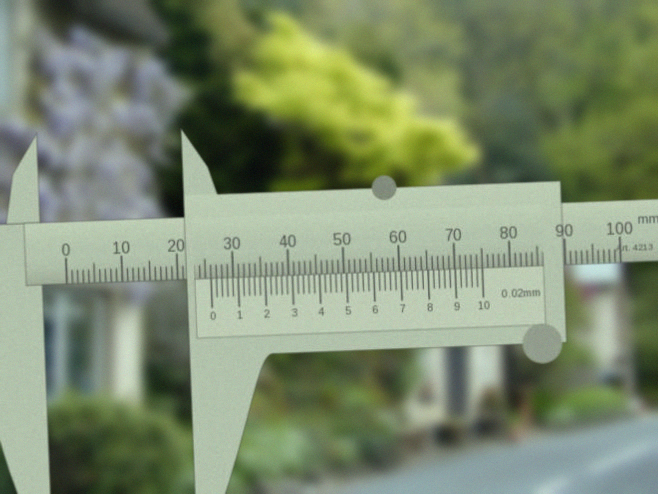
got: 26.0 mm
